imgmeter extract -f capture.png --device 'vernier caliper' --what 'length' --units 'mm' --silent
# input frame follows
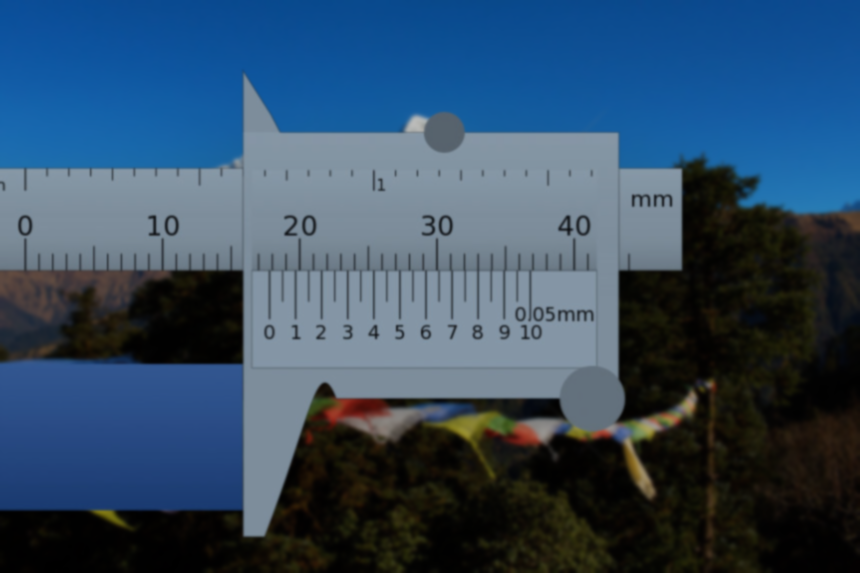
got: 17.8 mm
